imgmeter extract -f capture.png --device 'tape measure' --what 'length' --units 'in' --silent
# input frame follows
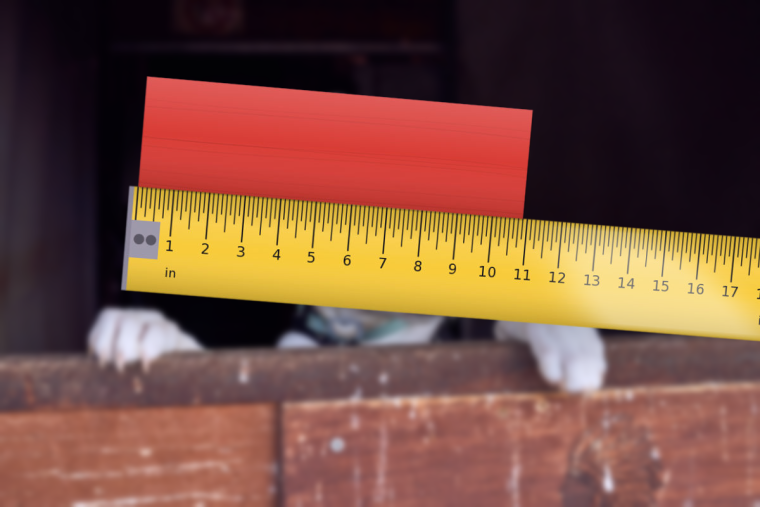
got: 10.875 in
